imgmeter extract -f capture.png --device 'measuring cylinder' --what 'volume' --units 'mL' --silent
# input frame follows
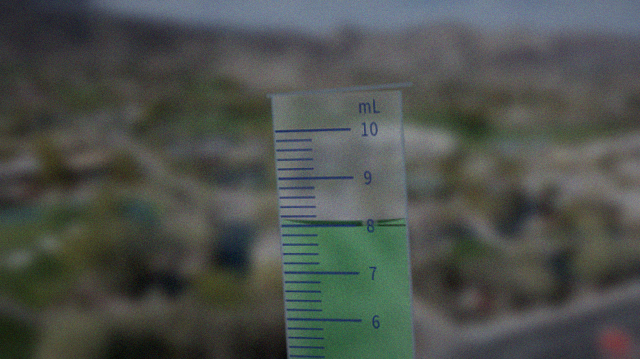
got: 8 mL
